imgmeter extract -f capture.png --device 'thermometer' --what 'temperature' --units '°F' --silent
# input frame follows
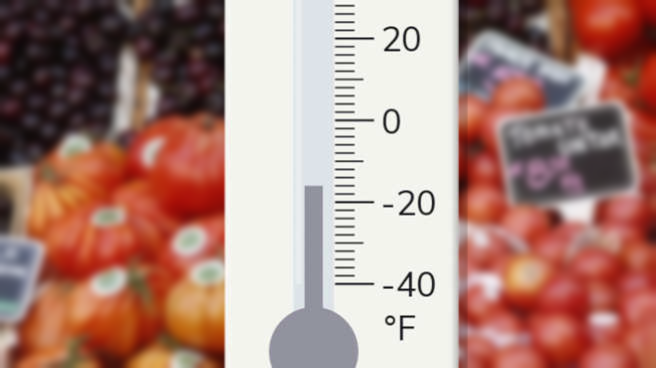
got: -16 °F
